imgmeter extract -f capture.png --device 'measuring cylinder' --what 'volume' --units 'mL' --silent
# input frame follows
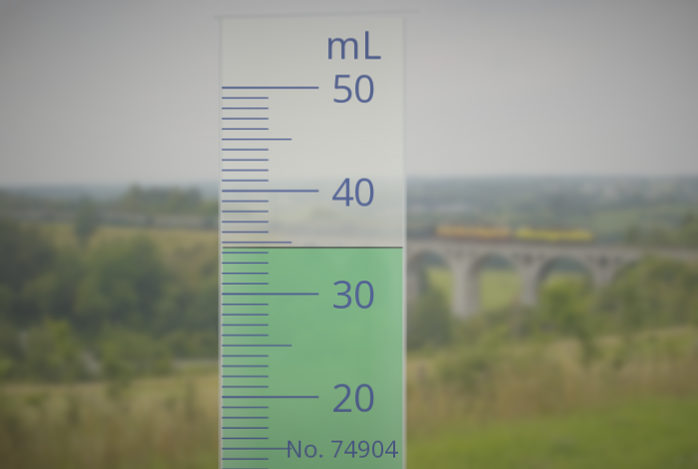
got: 34.5 mL
